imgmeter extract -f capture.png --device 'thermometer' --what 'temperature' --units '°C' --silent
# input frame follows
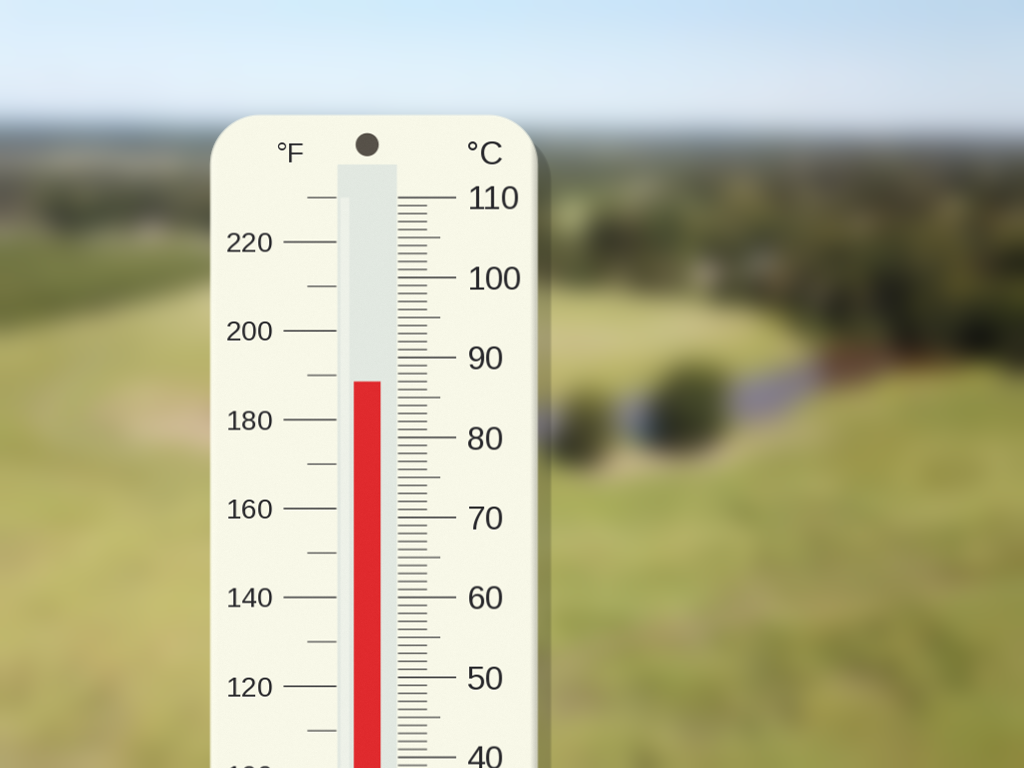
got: 87 °C
